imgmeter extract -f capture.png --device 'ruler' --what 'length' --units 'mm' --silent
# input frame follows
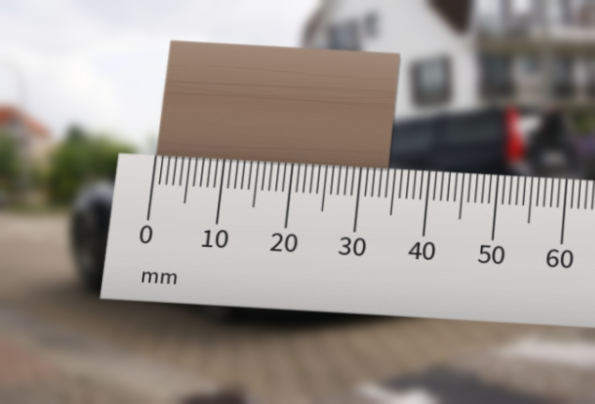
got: 34 mm
